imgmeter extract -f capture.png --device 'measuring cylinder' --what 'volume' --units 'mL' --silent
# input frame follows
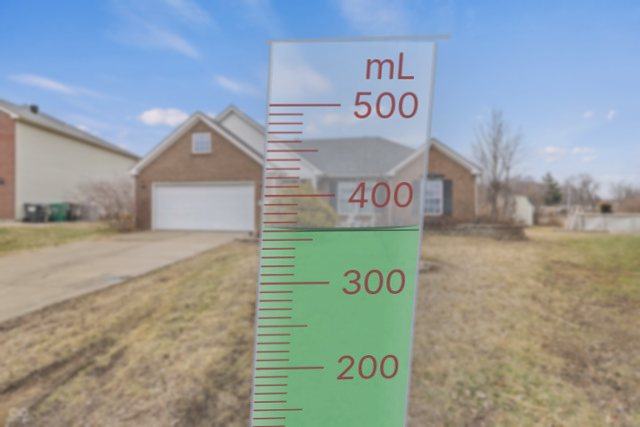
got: 360 mL
